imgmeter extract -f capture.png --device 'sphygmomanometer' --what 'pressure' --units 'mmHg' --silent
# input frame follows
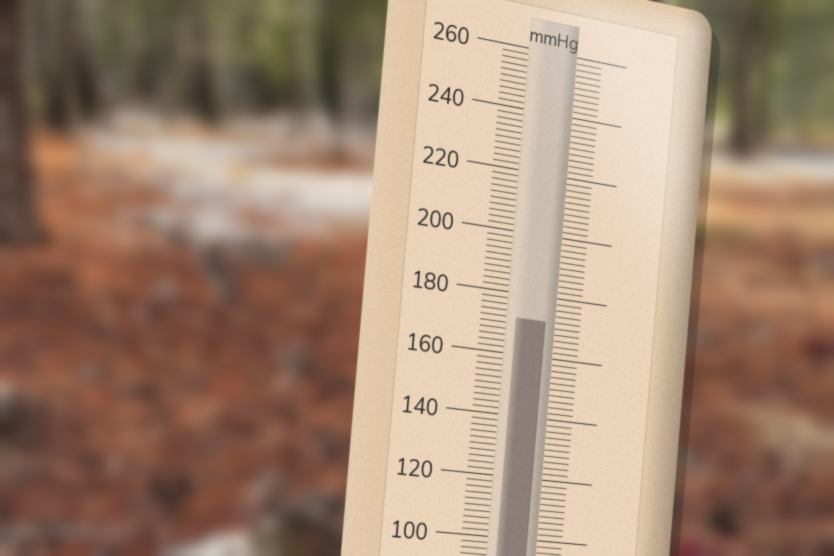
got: 172 mmHg
